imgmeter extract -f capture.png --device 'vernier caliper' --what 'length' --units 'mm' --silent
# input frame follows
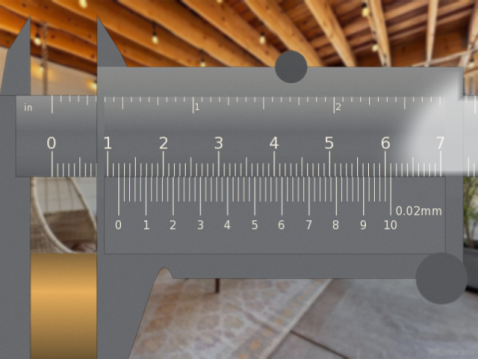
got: 12.0 mm
